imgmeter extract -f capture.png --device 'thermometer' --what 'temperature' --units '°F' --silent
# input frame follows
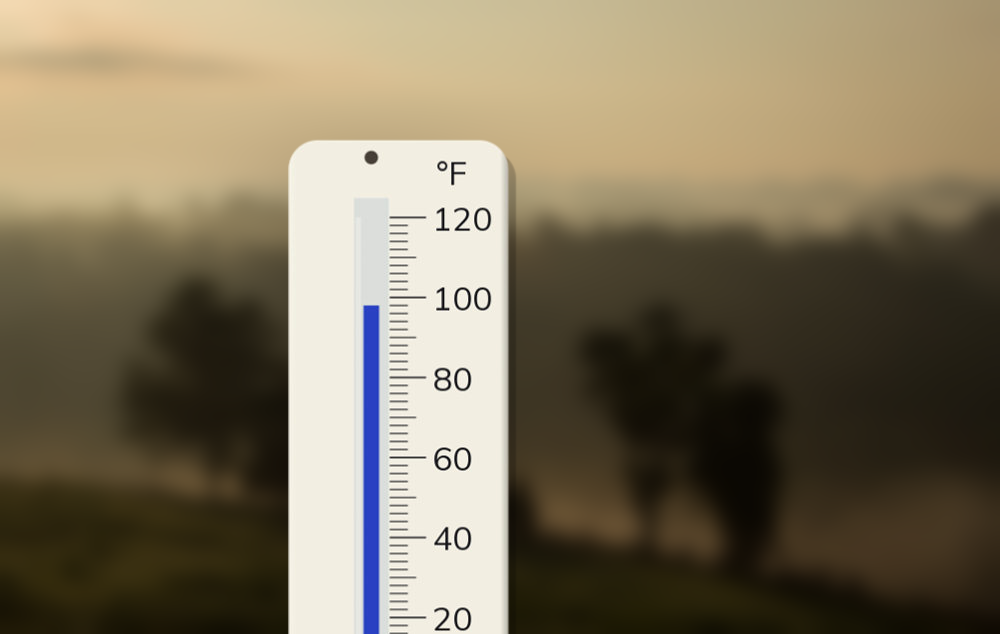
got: 98 °F
